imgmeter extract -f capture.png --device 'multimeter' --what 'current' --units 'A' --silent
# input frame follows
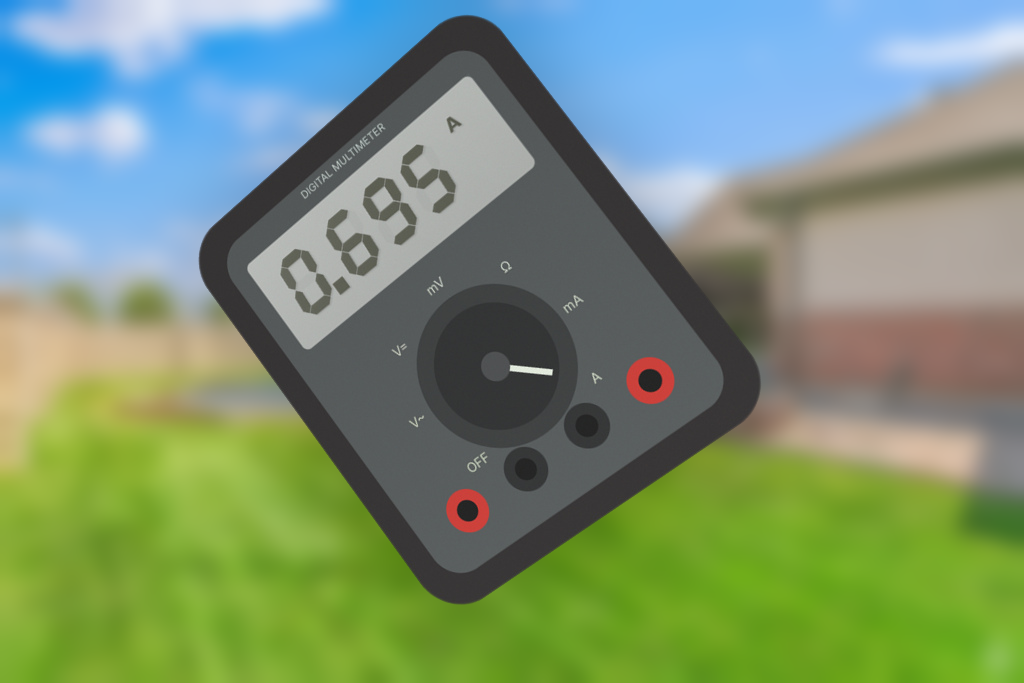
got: 0.695 A
